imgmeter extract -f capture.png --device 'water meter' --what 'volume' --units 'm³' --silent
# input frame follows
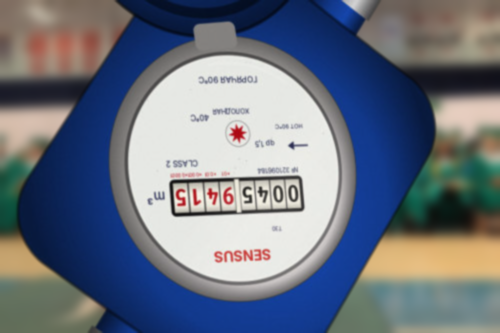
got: 45.9415 m³
